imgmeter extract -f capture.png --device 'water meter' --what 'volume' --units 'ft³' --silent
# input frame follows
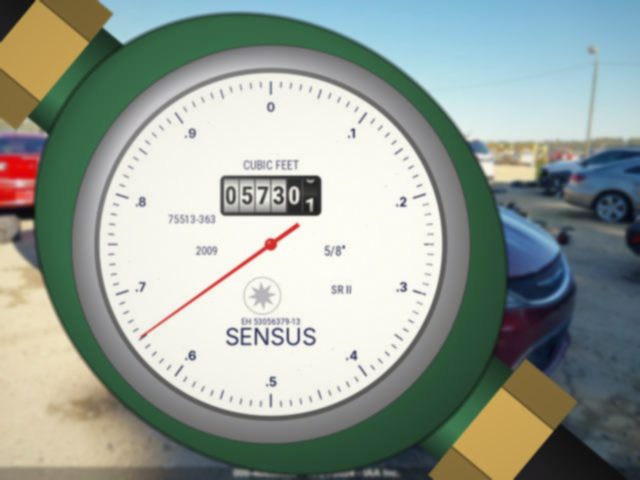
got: 57300.65 ft³
